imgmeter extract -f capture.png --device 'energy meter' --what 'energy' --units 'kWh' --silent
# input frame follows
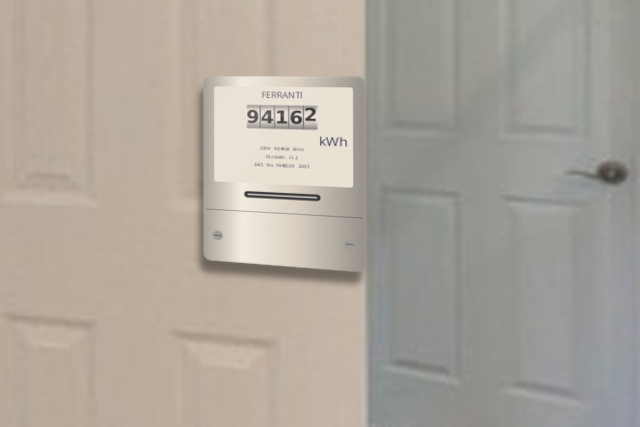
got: 94162 kWh
